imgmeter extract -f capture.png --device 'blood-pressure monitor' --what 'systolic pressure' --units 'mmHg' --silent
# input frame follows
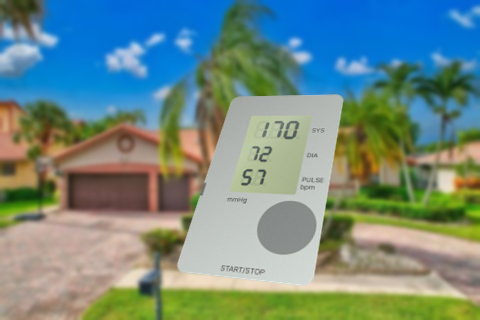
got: 170 mmHg
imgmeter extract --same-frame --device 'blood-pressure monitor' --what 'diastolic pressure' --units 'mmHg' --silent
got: 72 mmHg
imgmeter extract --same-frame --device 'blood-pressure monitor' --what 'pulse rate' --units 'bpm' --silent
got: 57 bpm
